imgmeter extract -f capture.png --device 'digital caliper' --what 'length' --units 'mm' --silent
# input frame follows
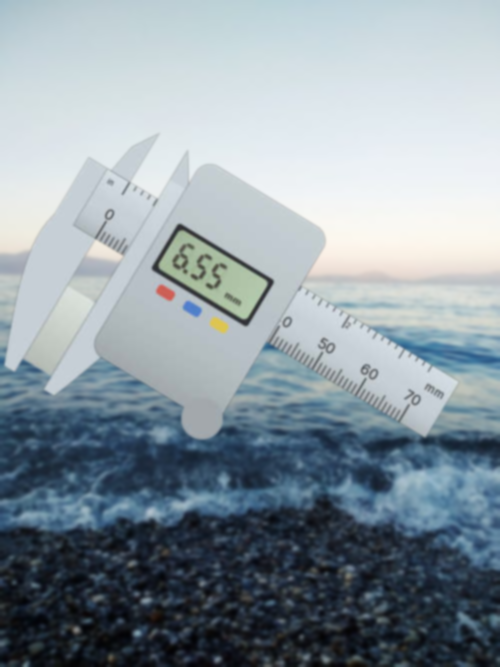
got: 6.55 mm
